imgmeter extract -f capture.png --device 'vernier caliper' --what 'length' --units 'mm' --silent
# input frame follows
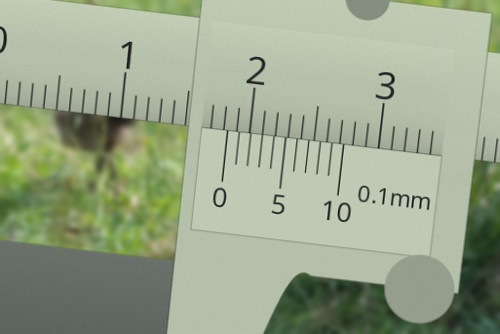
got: 18.3 mm
